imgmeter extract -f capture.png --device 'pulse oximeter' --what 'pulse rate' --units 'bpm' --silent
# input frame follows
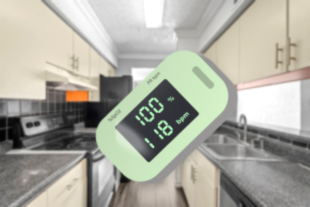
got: 118 bpm
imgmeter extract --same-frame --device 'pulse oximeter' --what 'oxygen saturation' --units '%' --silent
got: 100 %
